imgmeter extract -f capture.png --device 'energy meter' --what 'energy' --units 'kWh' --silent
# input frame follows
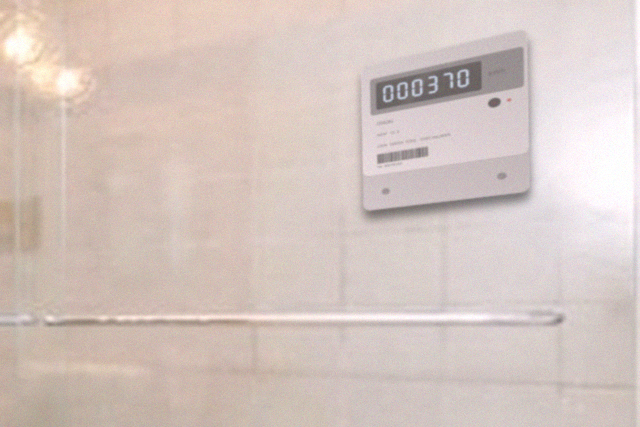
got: 370 kWh
